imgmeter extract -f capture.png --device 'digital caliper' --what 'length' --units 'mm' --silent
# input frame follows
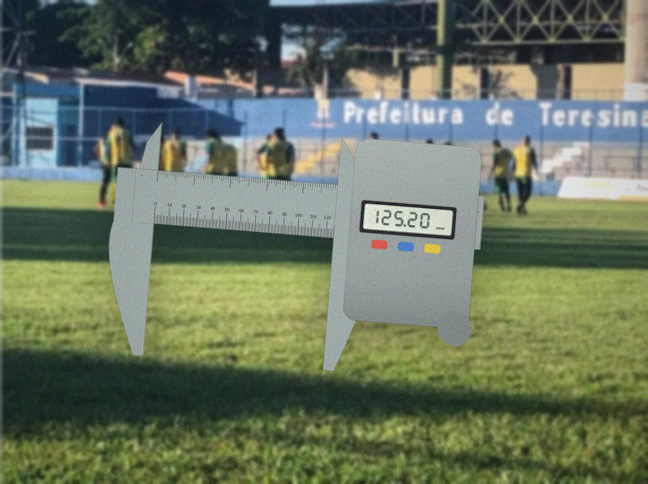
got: 125.20 mm
